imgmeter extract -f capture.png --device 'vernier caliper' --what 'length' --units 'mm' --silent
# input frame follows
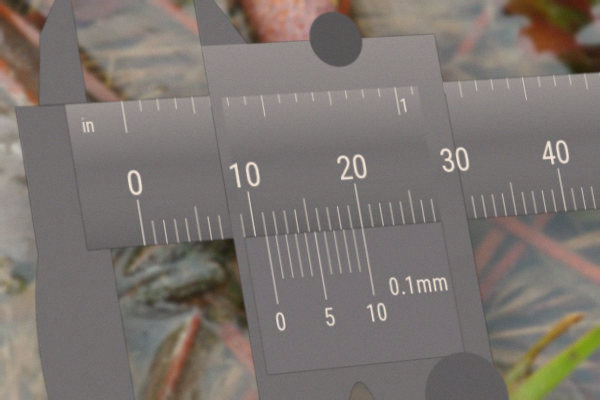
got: 11.0 mm
